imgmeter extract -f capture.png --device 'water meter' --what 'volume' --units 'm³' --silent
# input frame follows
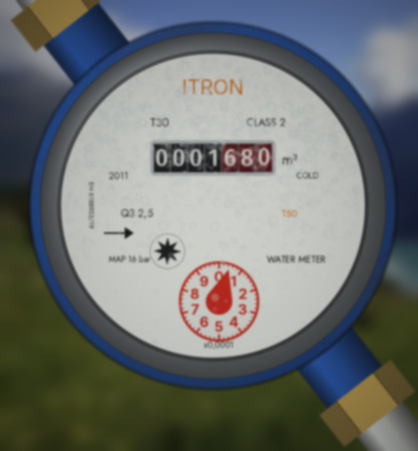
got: 1.6800 m³
